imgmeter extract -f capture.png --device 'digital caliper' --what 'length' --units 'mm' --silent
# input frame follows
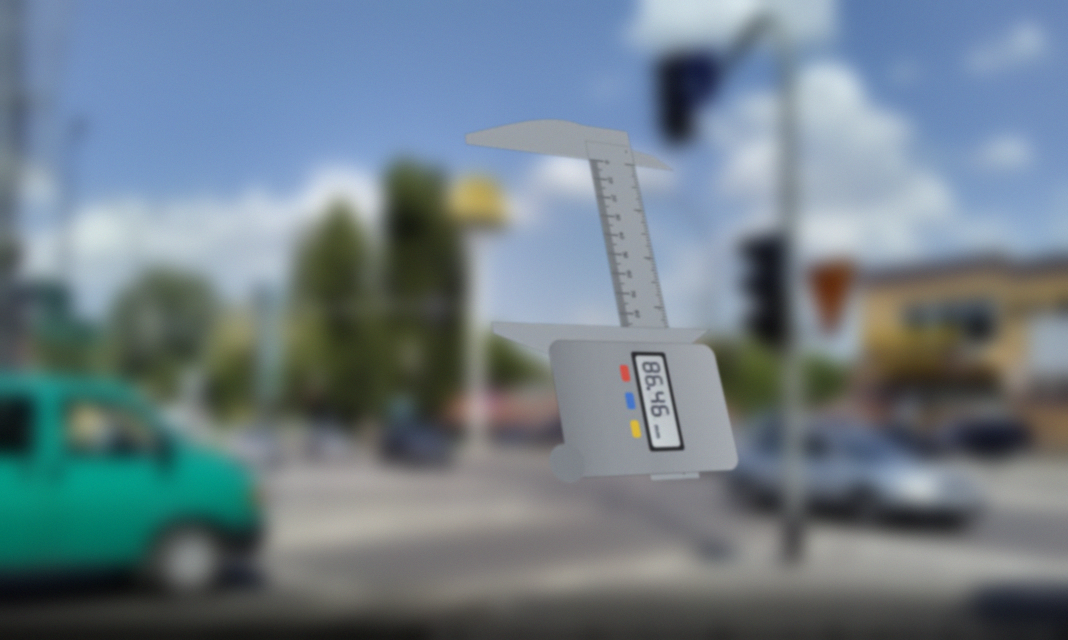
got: 86.46 mm
